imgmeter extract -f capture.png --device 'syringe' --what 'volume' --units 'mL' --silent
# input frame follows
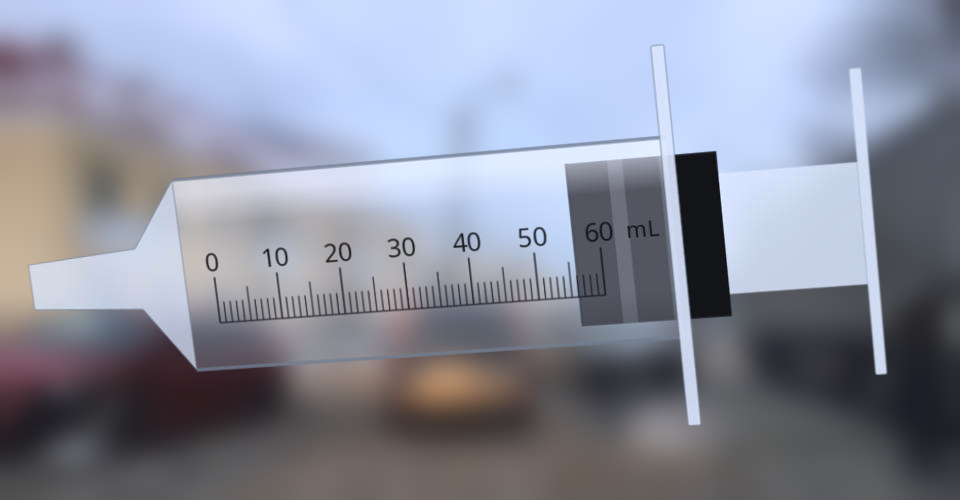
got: 56 mL
